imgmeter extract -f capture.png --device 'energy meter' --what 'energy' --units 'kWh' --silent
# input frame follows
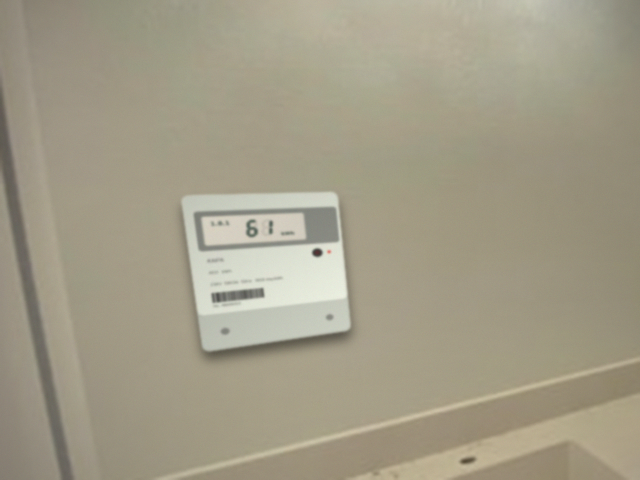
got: 61 kWh
